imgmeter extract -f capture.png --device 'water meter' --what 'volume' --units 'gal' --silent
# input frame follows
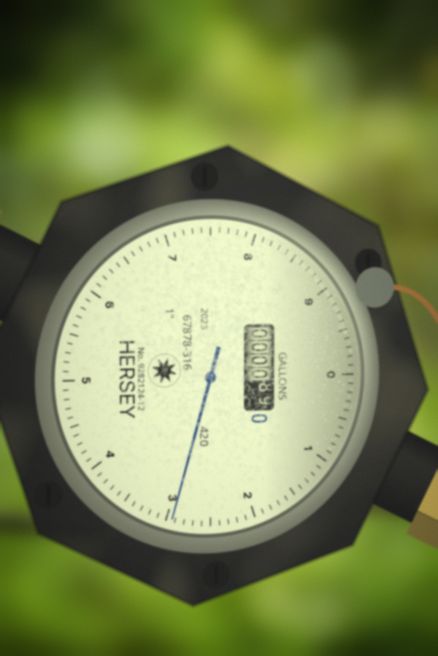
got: 892.9 gal
